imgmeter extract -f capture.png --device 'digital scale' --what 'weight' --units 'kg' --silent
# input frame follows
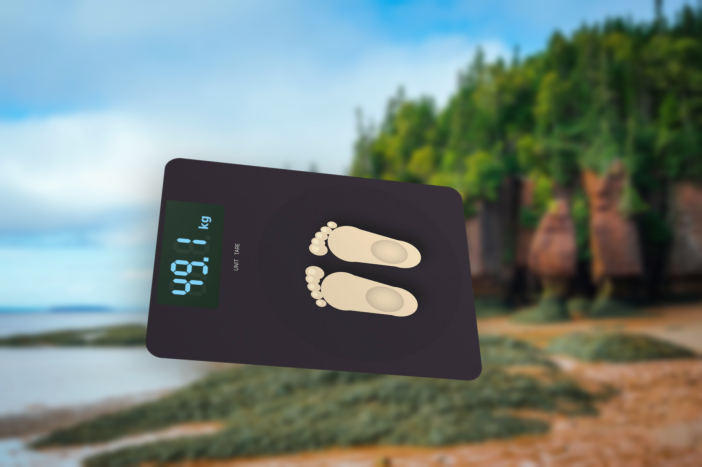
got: 49.1 kg
